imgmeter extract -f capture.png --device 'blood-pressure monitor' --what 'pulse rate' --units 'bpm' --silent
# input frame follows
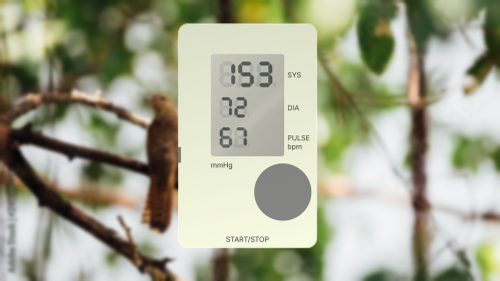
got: 67 bpm
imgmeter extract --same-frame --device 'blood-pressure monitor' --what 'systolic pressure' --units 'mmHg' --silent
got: 153 mmHg
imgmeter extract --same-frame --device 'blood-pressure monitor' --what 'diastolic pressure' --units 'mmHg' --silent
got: 72 mmHg
